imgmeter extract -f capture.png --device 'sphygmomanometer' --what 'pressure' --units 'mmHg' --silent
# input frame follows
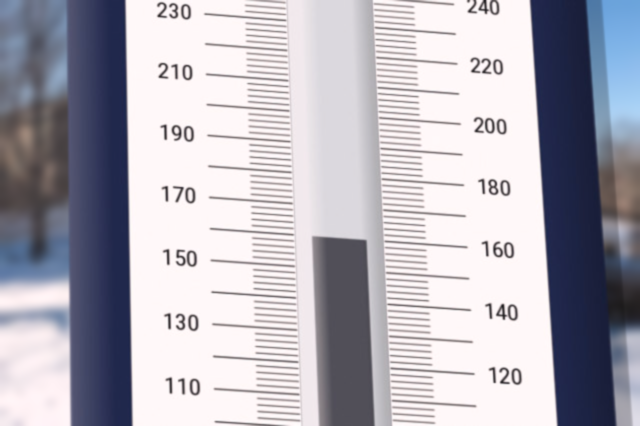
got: 160 mmHg
